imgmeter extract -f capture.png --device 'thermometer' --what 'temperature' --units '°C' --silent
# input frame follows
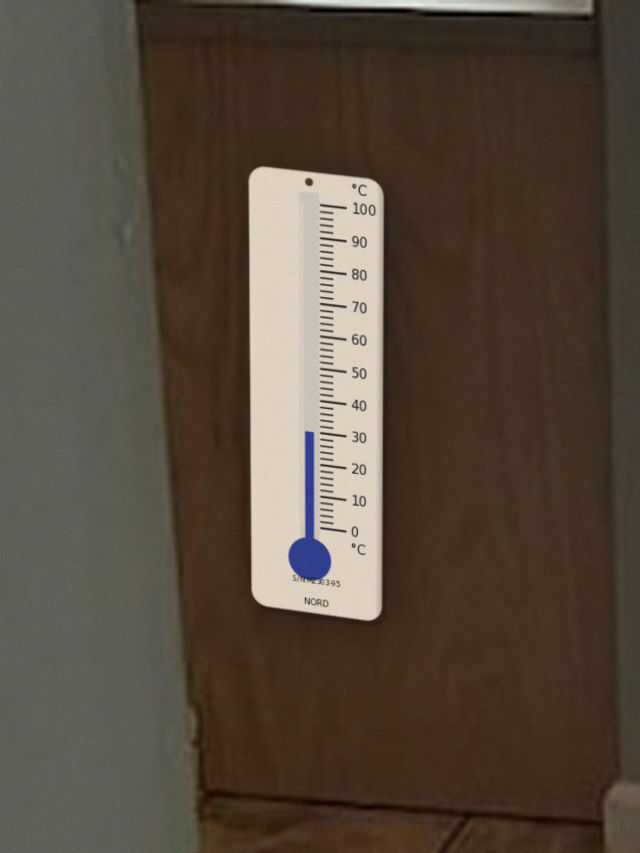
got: 30 °C
